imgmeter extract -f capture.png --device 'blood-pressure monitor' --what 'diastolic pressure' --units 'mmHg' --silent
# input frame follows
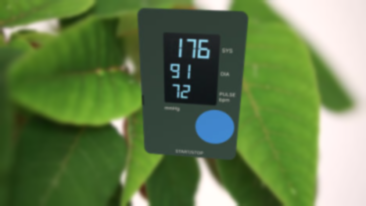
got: 91 mmHg
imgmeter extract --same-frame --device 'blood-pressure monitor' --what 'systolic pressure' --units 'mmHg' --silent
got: 176 mmHg
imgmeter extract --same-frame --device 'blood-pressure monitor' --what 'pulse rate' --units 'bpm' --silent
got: 72 bpm
